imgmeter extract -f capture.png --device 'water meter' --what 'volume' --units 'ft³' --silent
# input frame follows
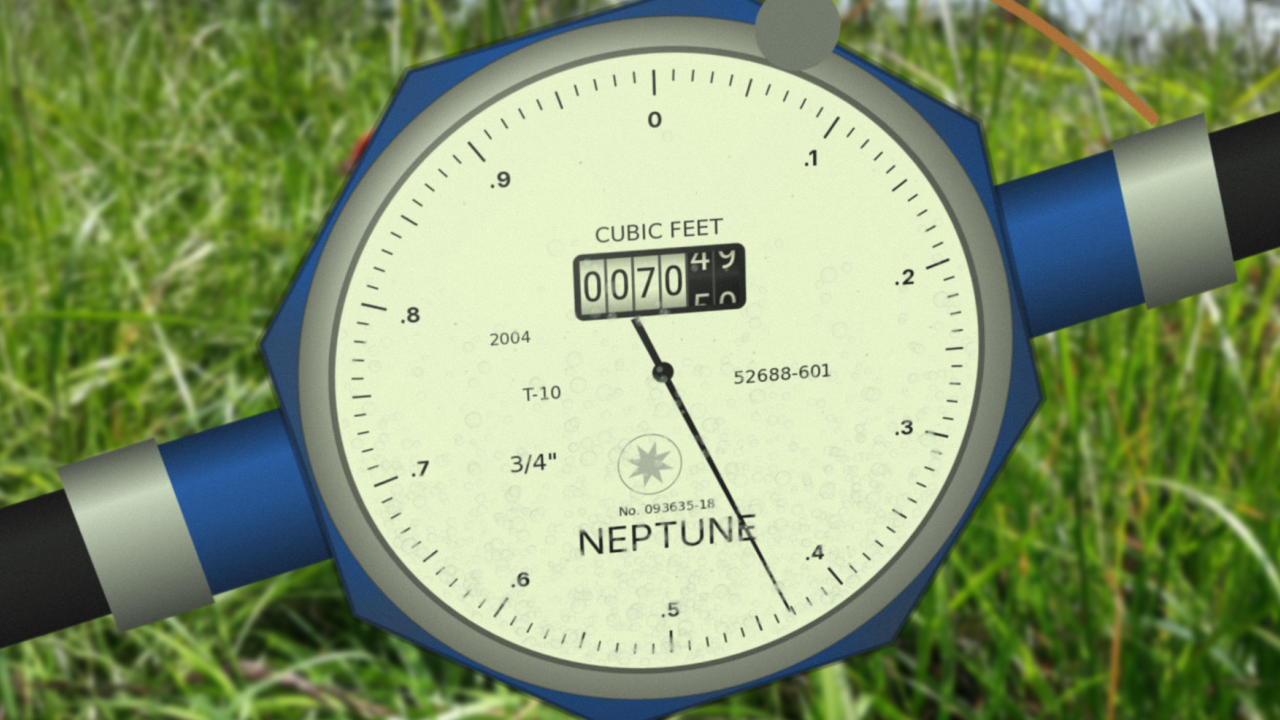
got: 7049.43 ft³
